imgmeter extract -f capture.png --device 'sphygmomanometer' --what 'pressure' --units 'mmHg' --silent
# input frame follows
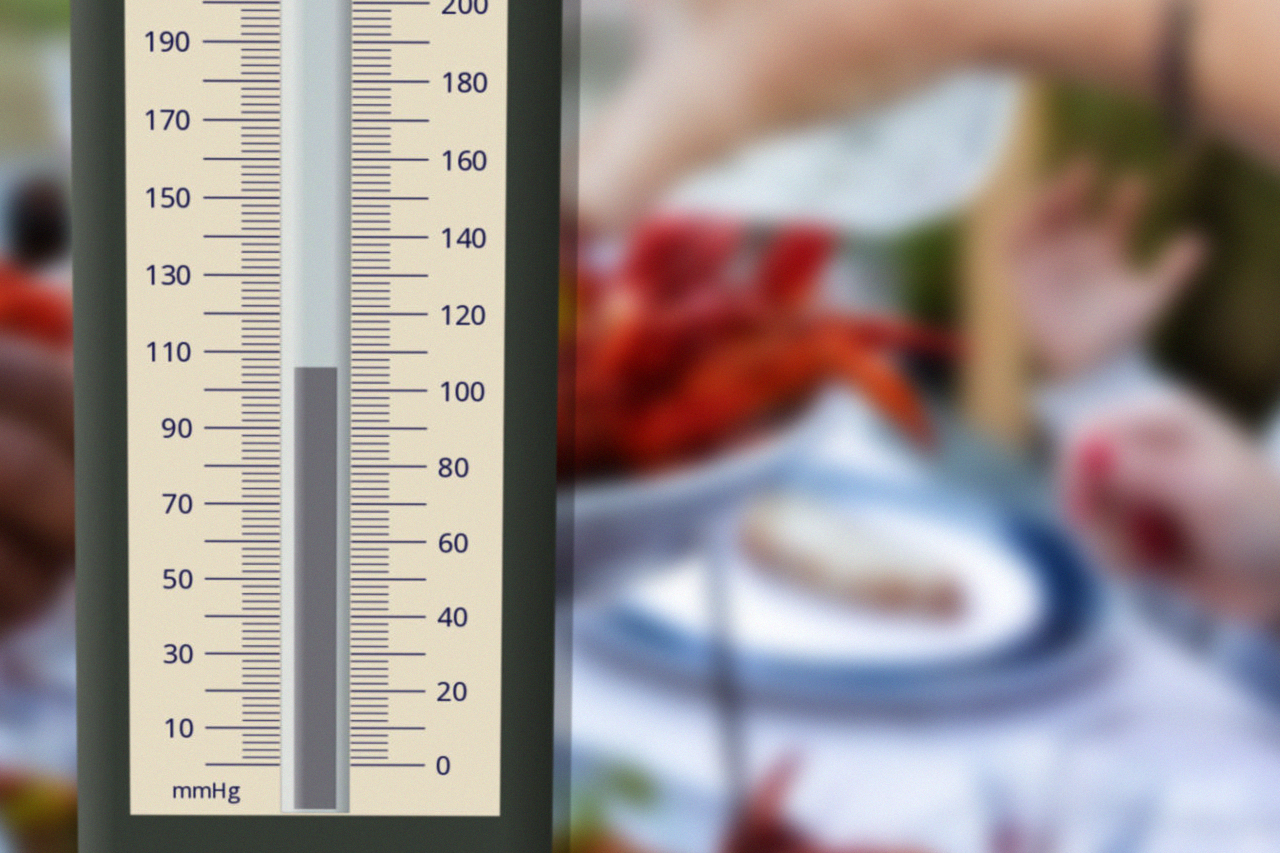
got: 106 mmHg
